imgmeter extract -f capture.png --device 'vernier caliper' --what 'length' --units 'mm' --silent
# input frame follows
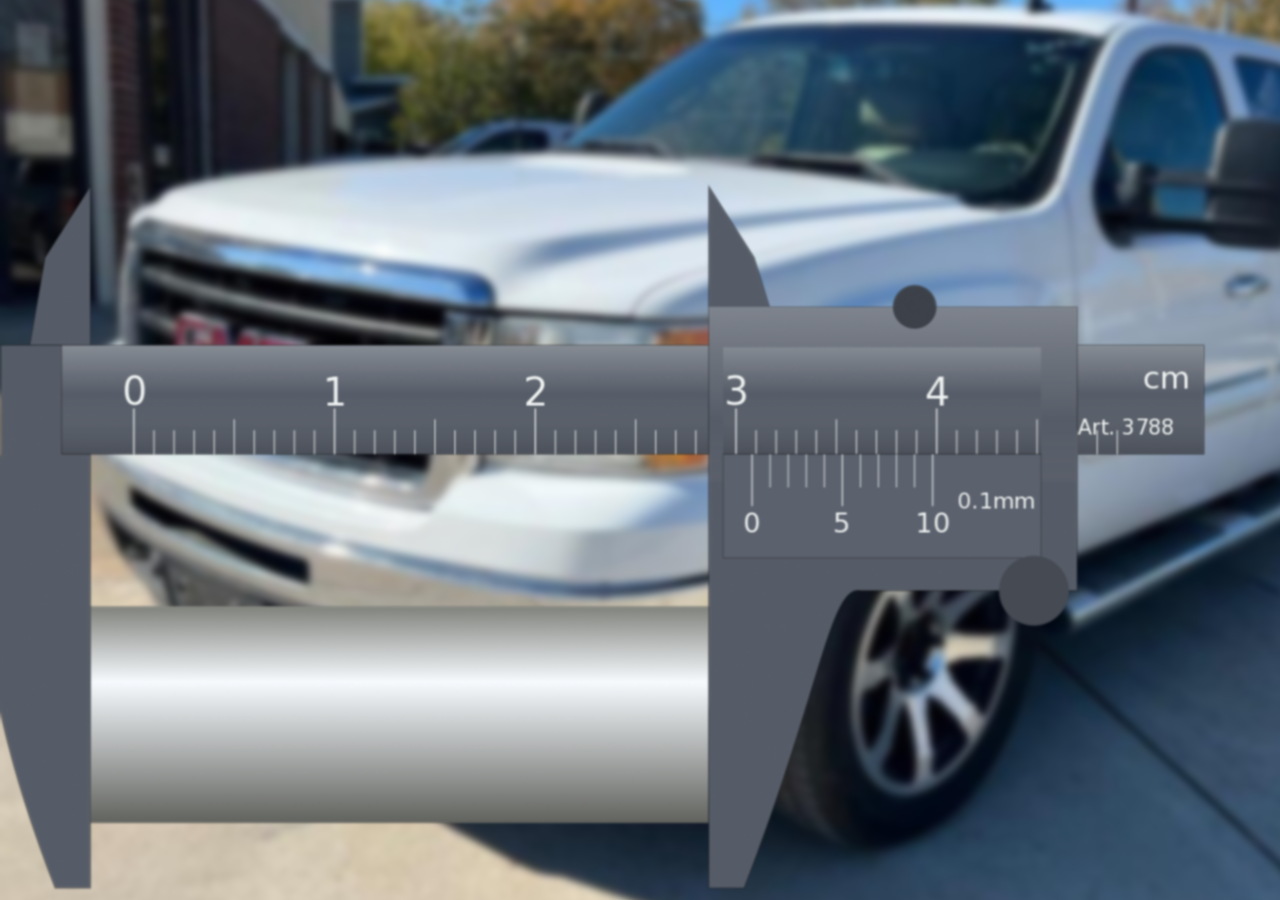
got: 30.8 mm
